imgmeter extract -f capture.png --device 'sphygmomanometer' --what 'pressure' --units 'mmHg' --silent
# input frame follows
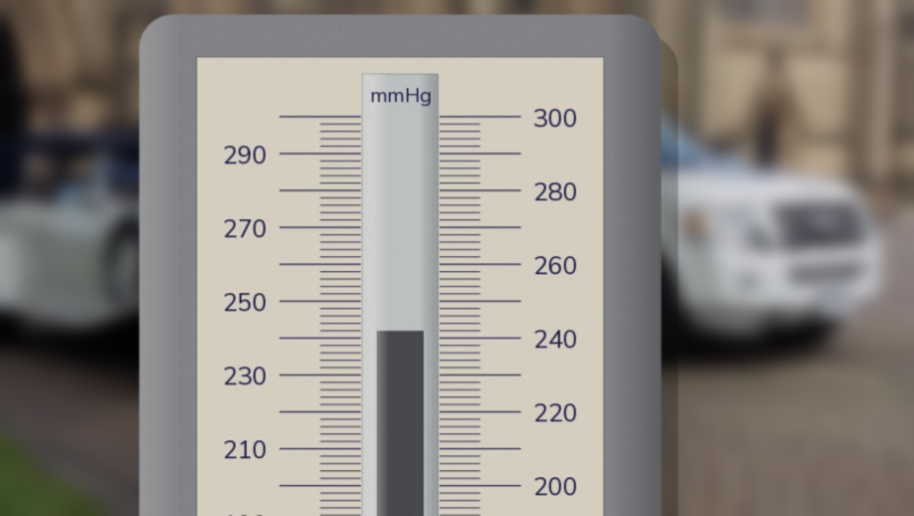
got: 242 mmHg
